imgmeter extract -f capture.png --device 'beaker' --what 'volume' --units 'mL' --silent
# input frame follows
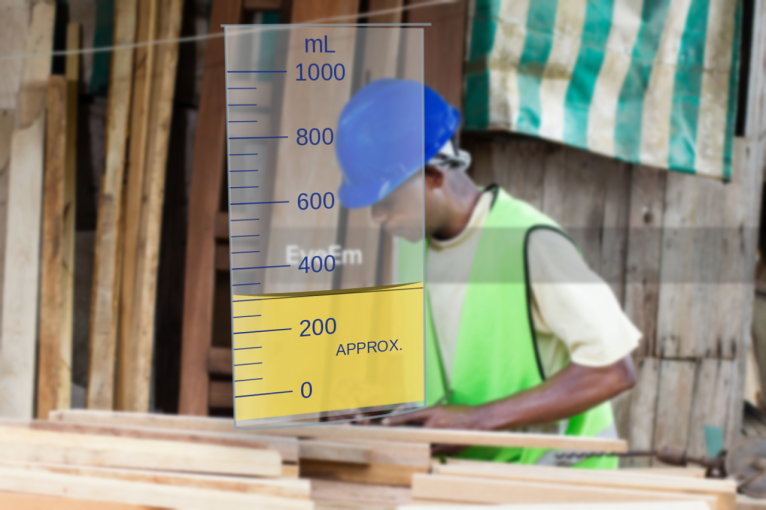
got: 300 mL
